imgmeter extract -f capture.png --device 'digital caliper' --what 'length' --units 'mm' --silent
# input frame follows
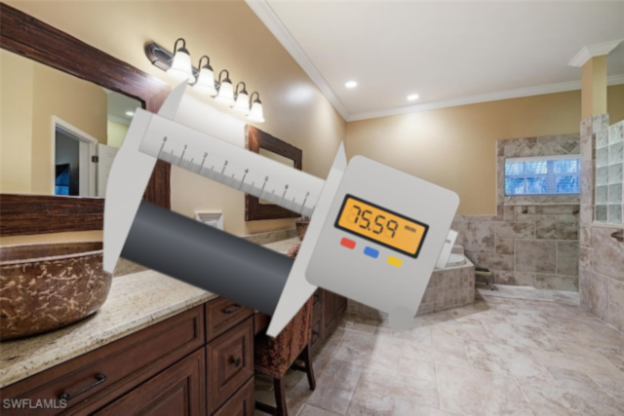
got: 75.59 mm
